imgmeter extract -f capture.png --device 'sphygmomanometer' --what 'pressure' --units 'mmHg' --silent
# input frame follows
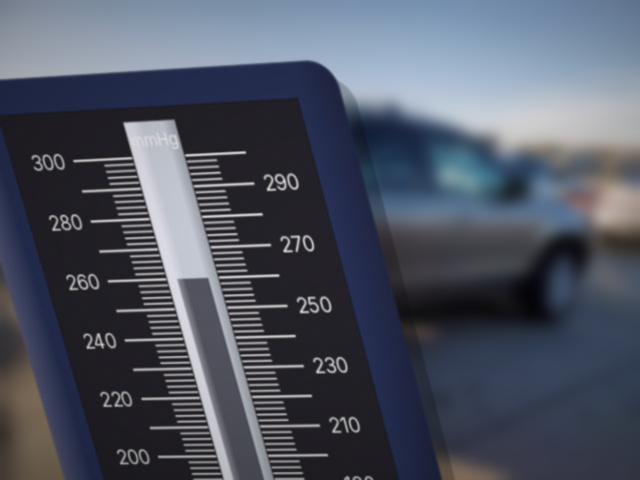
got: 260 mmHg
